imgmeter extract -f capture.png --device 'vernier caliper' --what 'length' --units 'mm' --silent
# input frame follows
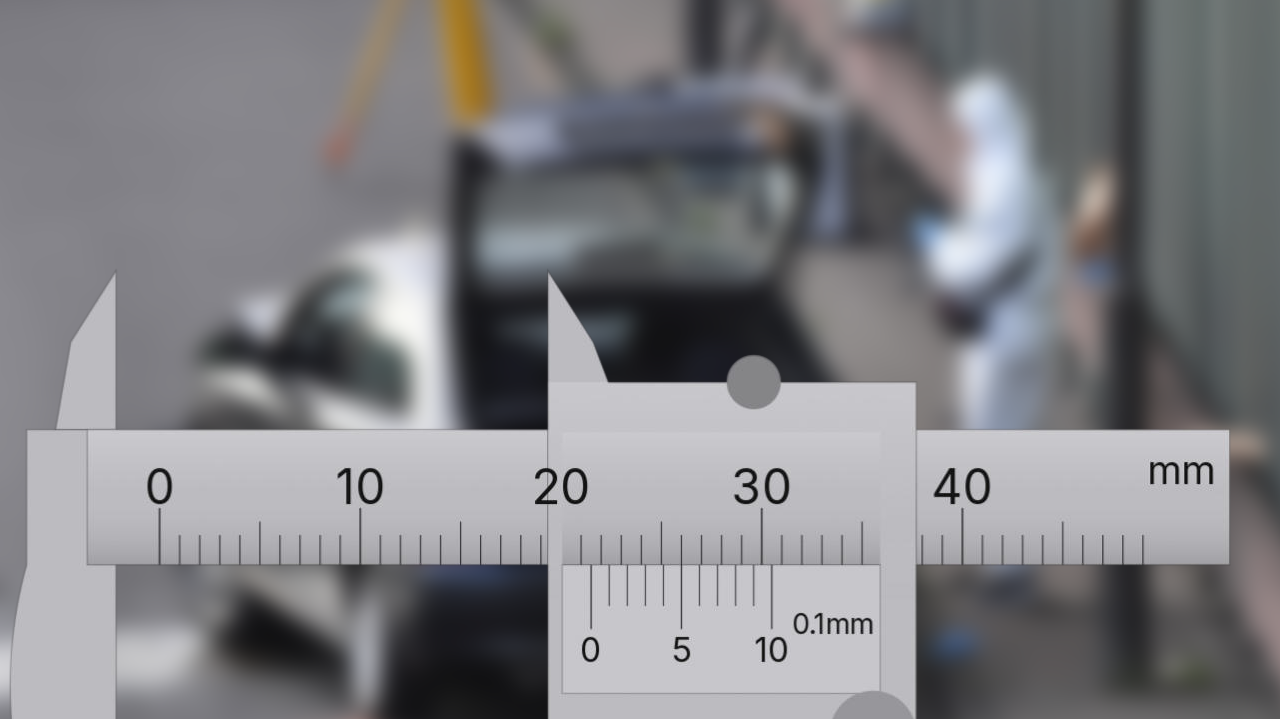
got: 21.5 mm
